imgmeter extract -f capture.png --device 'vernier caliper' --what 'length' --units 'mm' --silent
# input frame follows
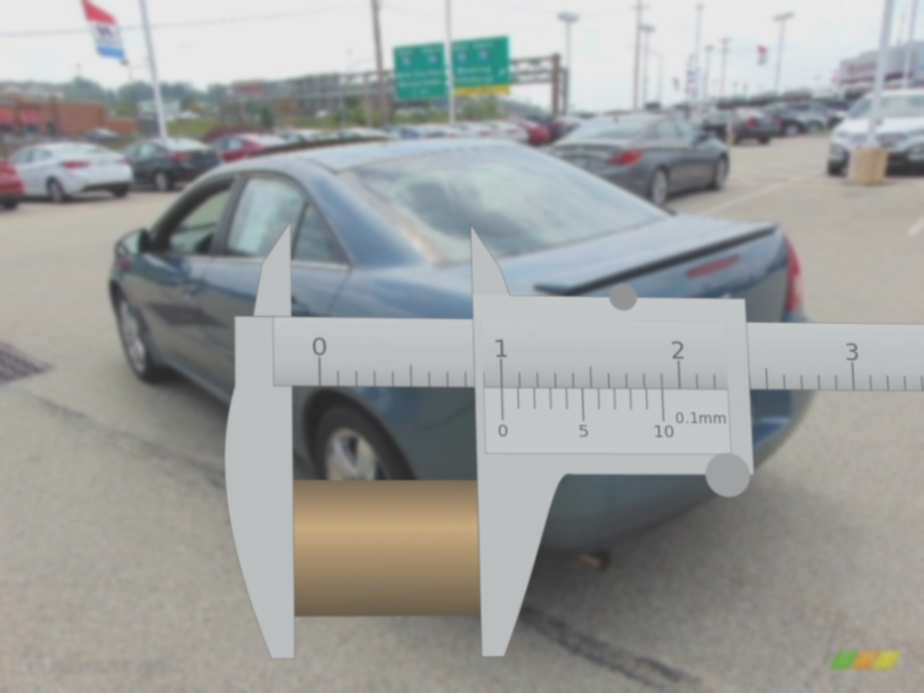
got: 10.0 mm
